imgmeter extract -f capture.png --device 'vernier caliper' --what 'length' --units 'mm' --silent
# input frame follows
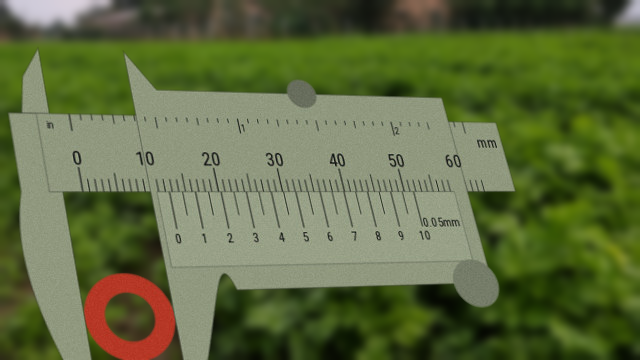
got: 12.6 mm
